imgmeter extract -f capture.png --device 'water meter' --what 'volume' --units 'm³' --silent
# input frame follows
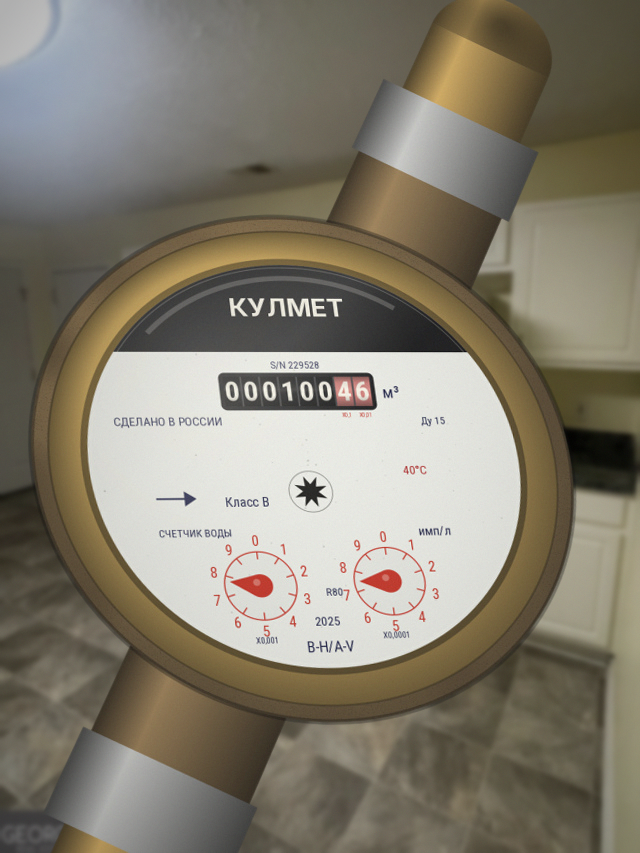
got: 100.4677 m³
